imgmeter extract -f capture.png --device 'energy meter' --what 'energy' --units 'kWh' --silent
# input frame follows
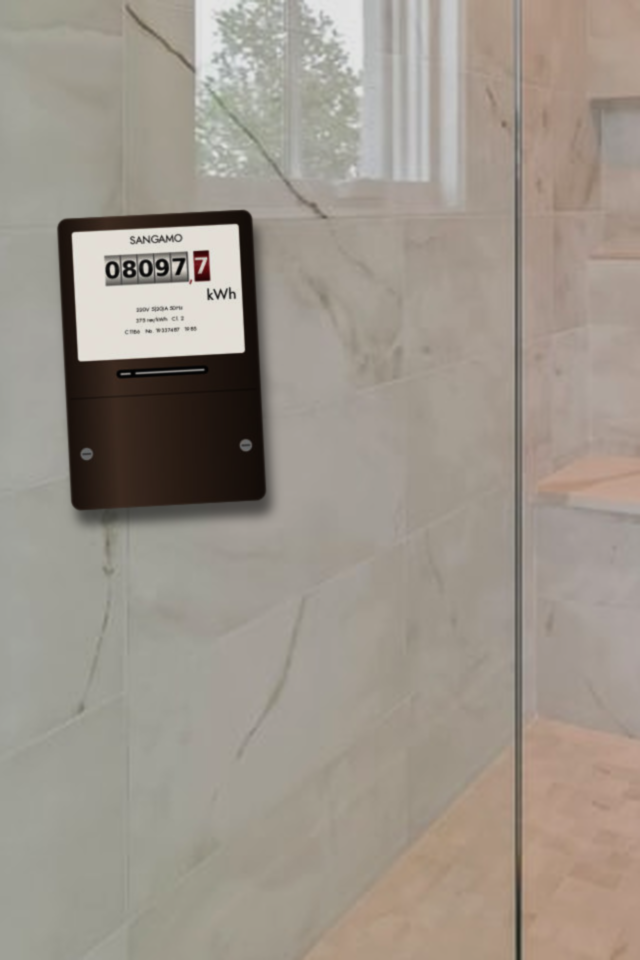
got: 8097.7 kWh
